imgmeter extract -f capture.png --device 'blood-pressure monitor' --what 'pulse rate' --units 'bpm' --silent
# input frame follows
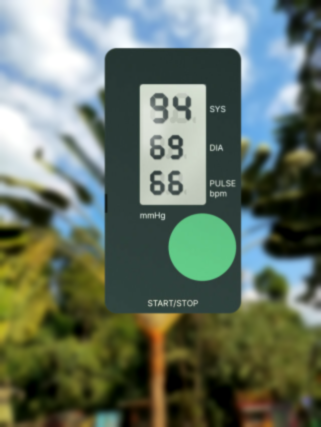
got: 66 bpm
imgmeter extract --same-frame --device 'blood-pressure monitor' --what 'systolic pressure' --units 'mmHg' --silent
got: 94 mmHg
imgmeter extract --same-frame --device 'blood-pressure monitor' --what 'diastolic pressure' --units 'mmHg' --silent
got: 69 mmHg
